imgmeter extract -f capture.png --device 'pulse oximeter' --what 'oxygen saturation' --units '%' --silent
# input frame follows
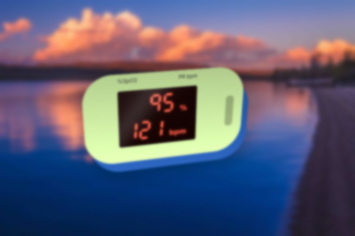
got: 95 %
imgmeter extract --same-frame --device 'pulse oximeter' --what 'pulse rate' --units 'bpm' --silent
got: 121 bpm
